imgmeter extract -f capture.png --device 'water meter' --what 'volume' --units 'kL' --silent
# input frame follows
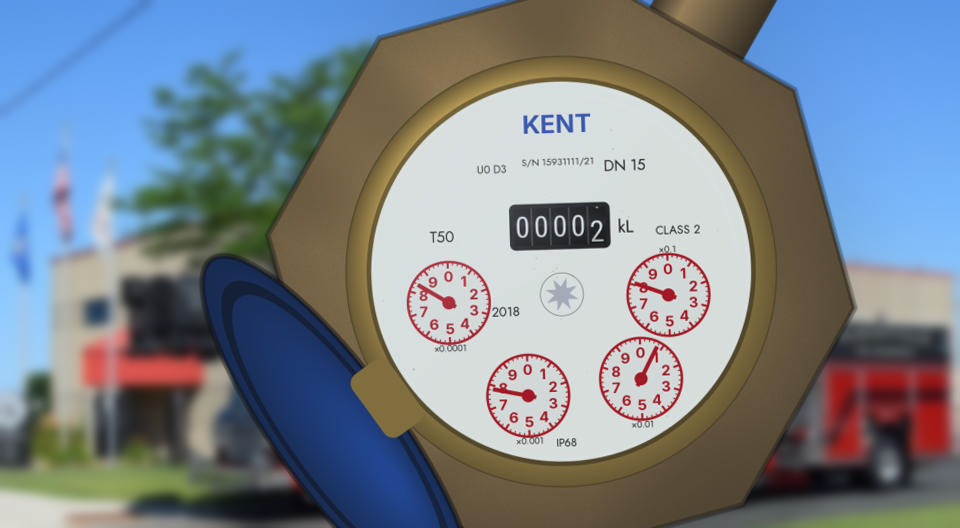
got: 1.8078 kL
